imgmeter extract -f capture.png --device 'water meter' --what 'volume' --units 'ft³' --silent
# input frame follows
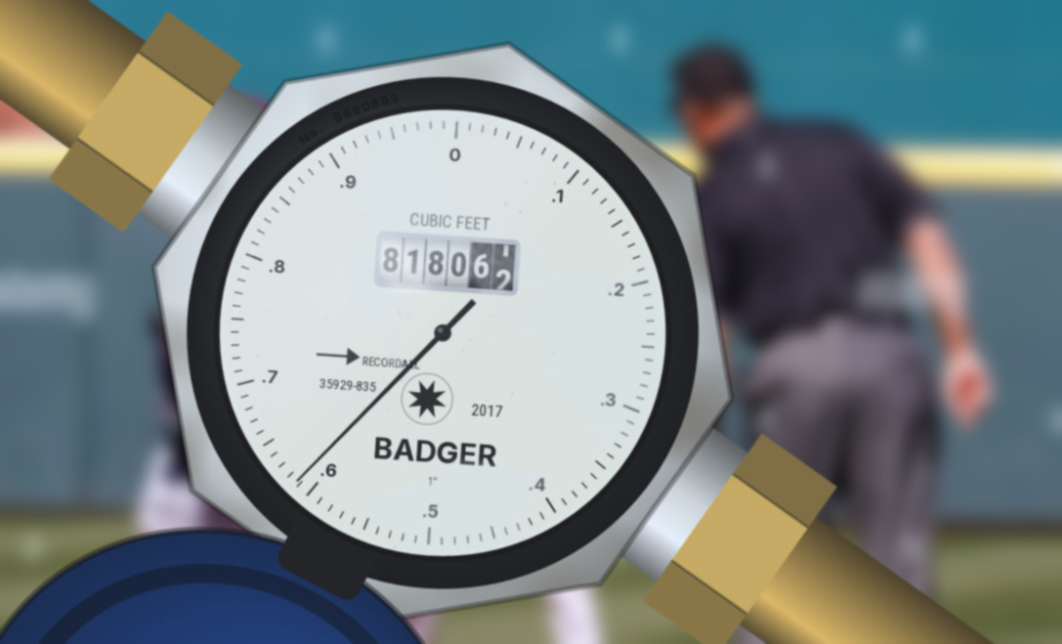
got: 818061.61 ft³
